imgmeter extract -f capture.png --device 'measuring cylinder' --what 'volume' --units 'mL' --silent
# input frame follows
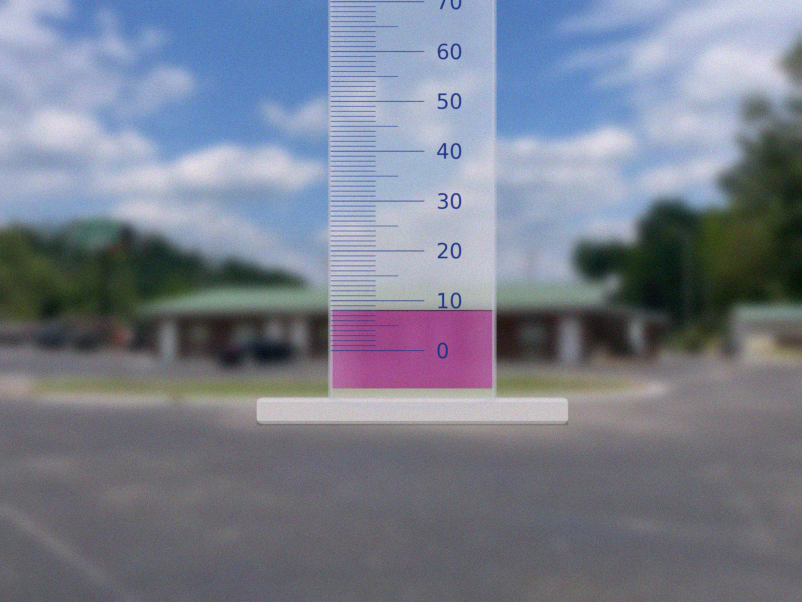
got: 8 mL
